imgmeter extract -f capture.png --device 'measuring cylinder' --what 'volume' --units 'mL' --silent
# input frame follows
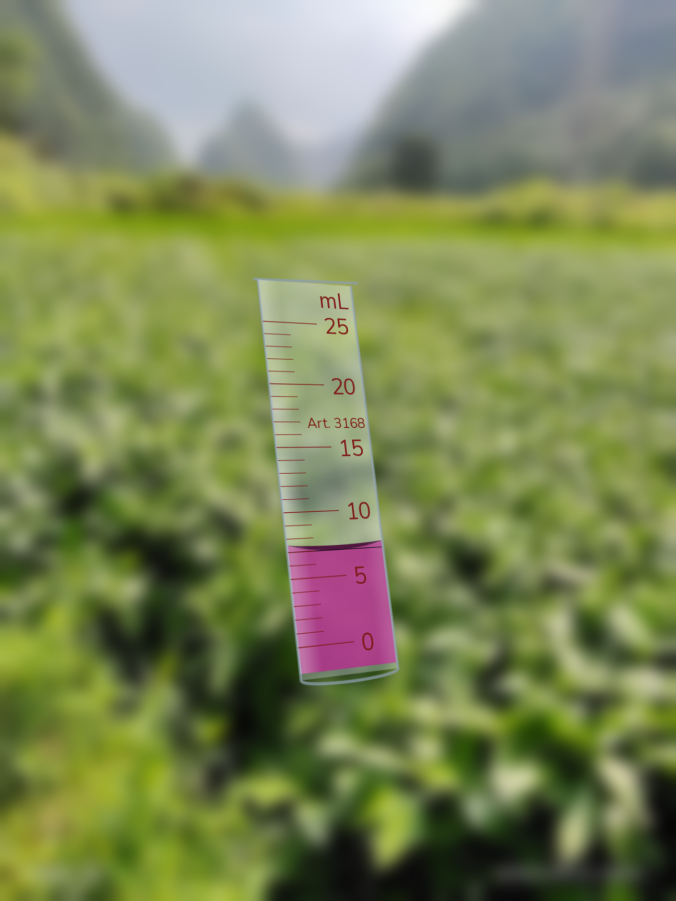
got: 7 mL
